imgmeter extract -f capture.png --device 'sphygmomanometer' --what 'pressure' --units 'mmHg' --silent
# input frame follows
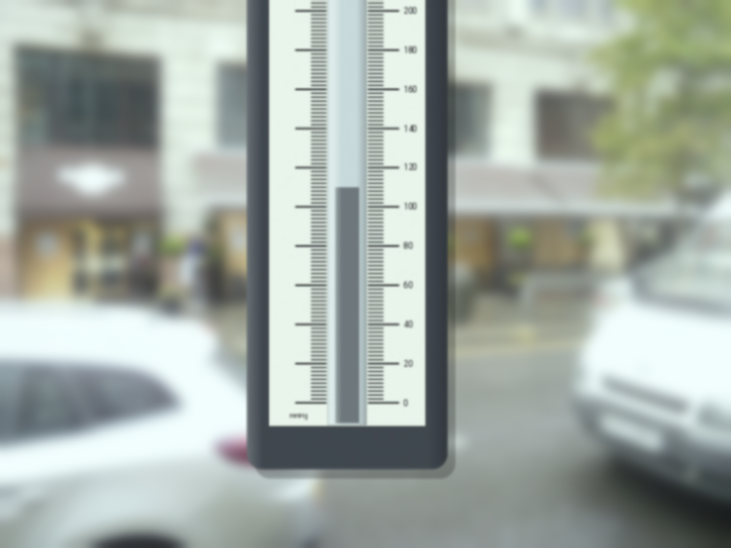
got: 110 mmHg
